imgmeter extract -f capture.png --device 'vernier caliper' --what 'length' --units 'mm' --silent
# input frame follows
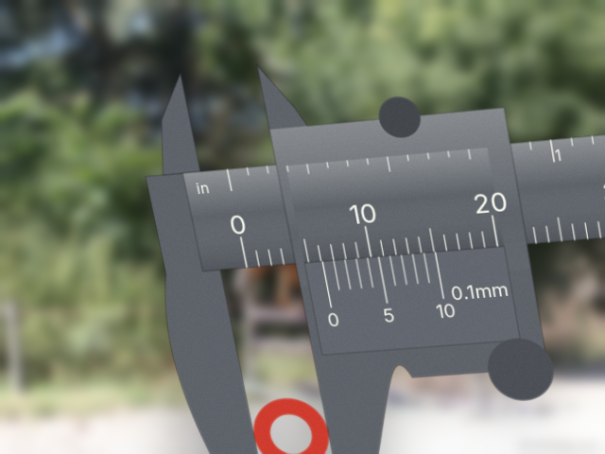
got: 6.1 mm
